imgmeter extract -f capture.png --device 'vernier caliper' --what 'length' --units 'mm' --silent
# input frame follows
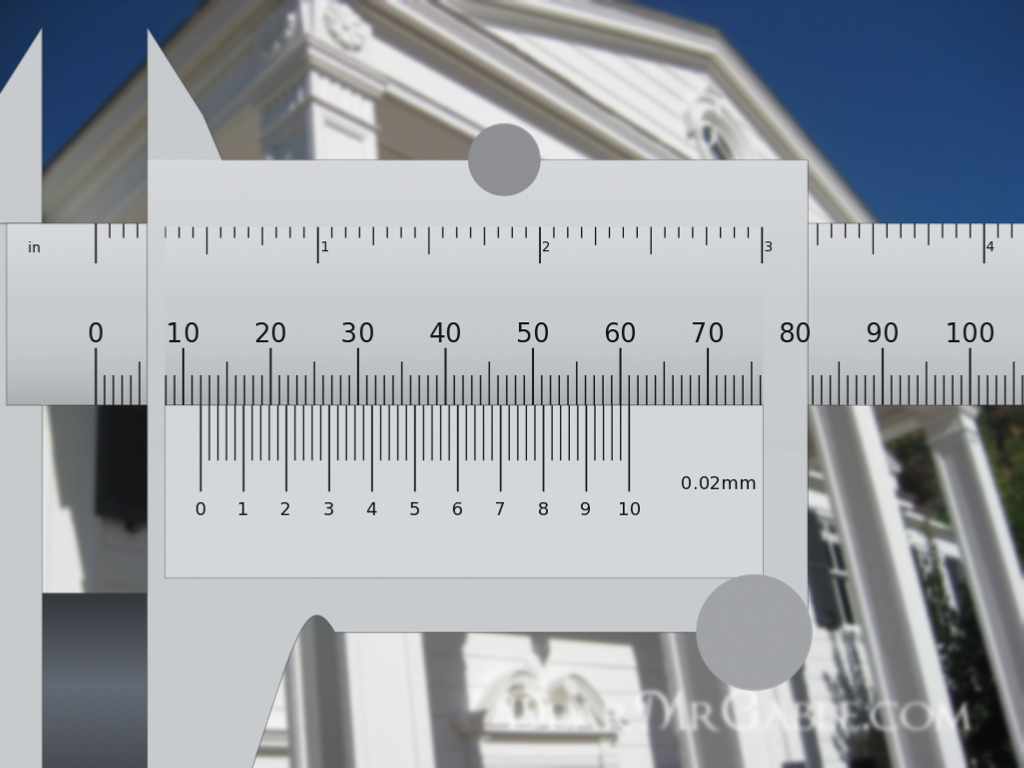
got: 12.0 mm
